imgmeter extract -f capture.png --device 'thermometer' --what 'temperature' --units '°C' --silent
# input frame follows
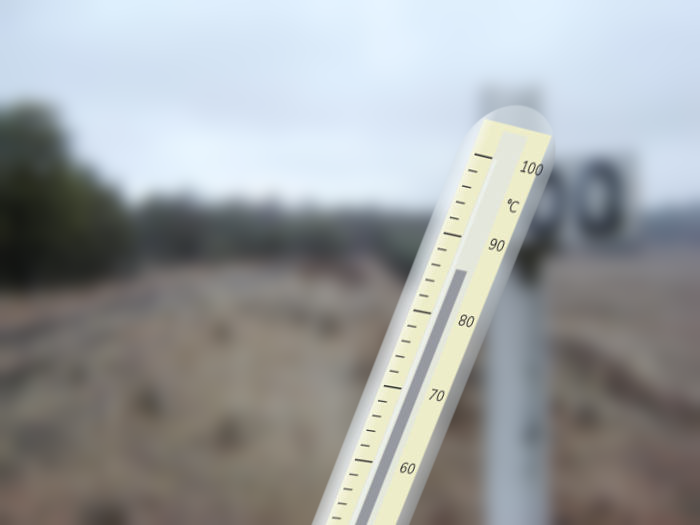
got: 86 °C
